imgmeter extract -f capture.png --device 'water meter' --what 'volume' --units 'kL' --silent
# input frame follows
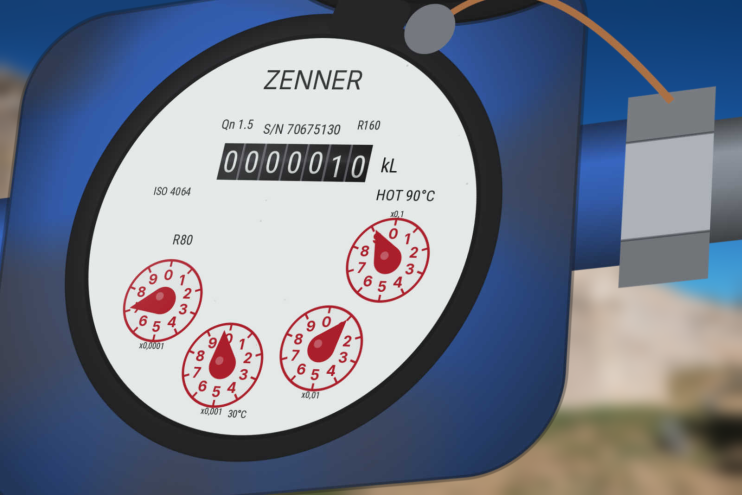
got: 9.9097 kL
